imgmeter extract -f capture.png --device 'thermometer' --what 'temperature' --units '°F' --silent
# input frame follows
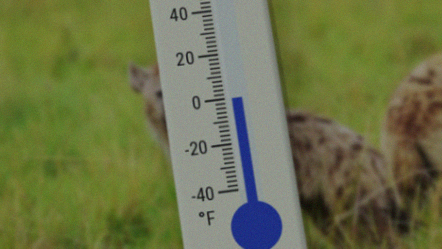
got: 0 °F
